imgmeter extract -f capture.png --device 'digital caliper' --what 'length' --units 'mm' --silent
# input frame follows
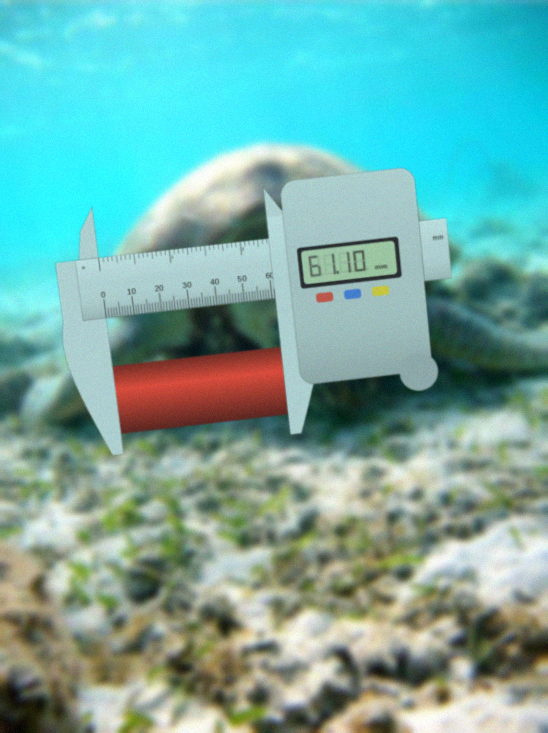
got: 61.10 mm
